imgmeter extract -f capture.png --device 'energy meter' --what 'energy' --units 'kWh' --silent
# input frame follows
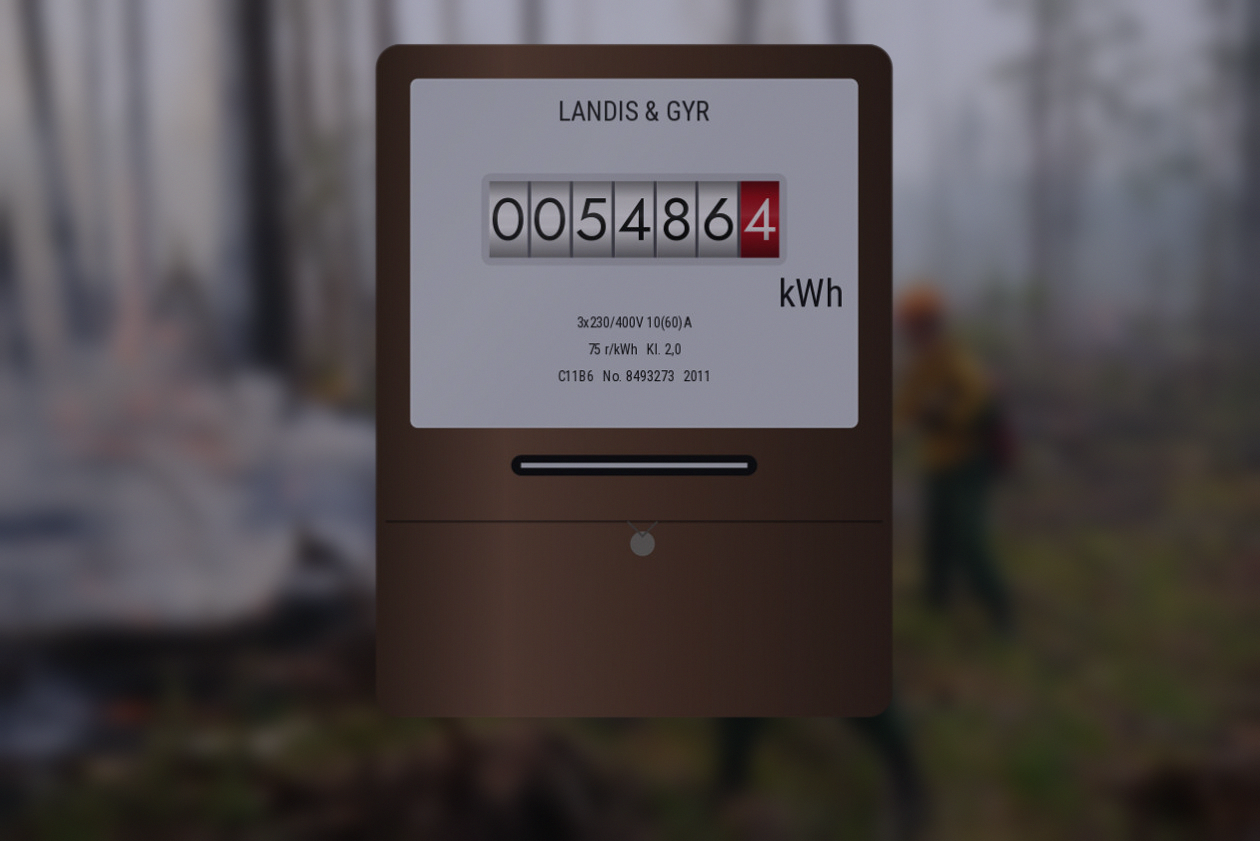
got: 5486.4 kWh
